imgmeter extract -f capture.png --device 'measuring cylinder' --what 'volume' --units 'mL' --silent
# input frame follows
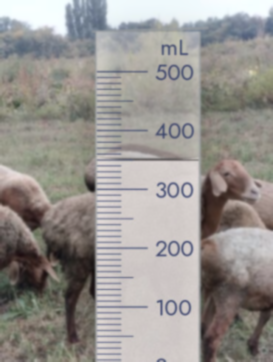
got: 350 mL
